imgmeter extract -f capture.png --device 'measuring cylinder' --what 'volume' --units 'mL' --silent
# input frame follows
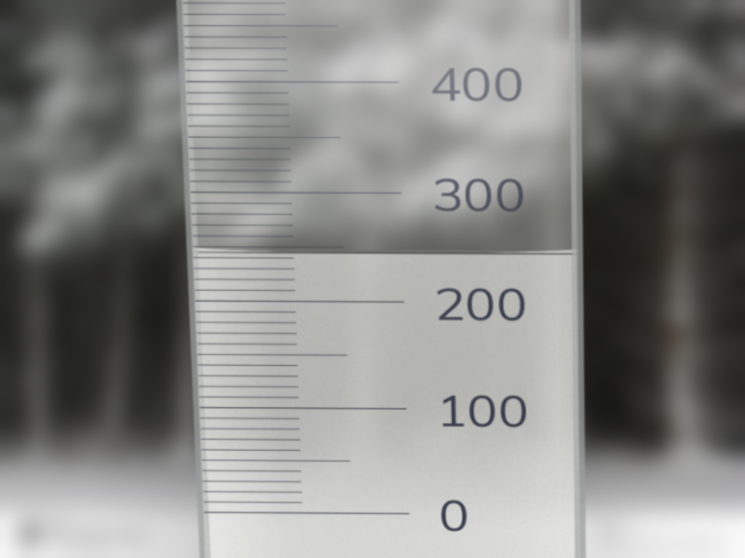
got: 245 mL
